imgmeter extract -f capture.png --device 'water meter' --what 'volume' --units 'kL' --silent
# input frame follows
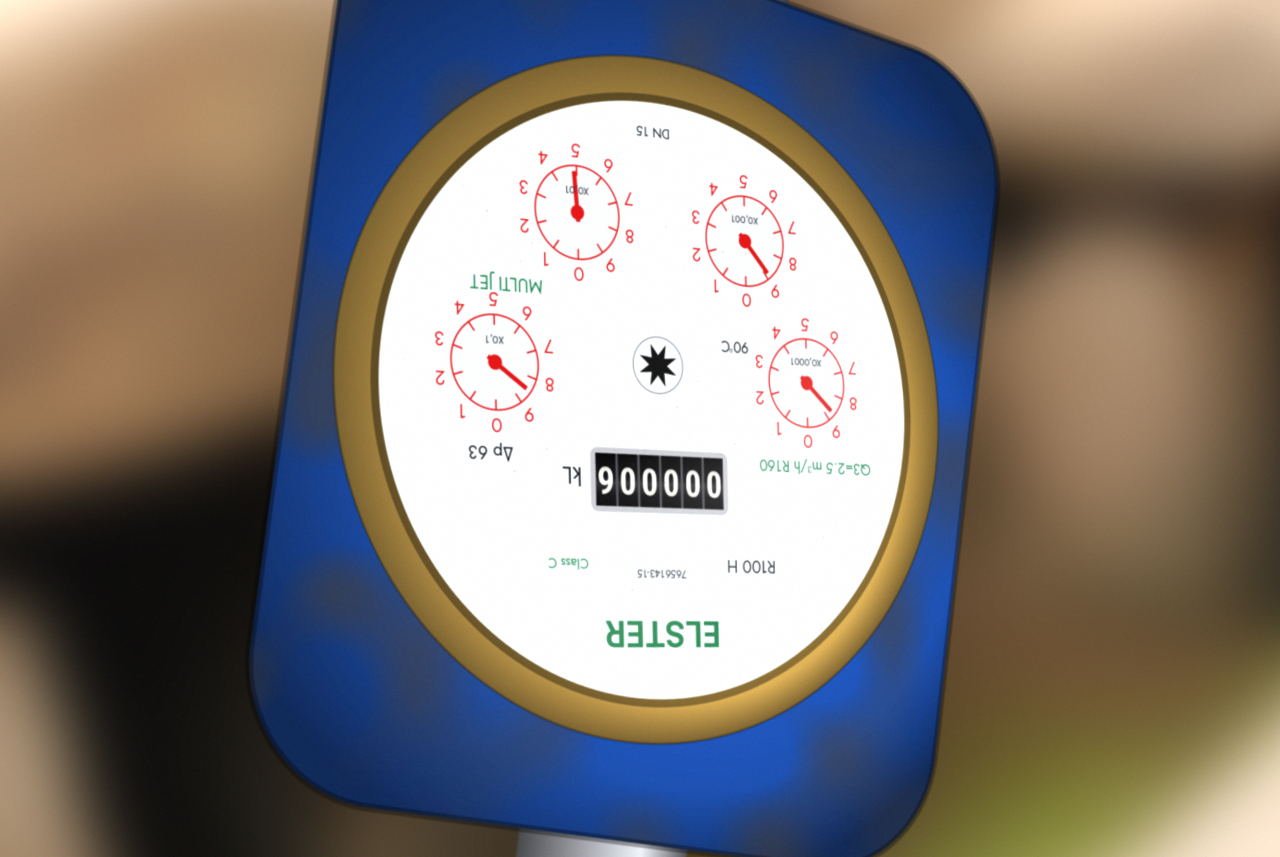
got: 6.8488 kL
